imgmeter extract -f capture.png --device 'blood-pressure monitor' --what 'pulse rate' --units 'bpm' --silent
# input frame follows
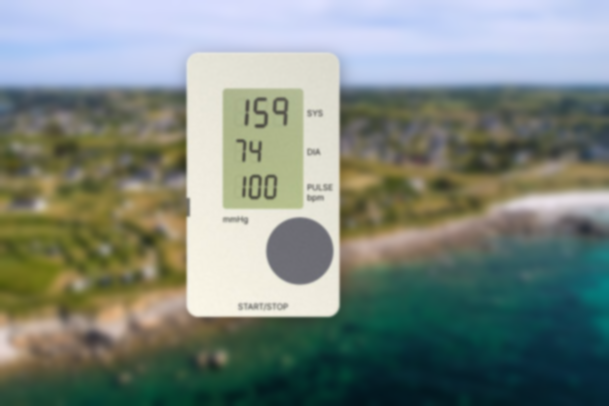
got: 100 bpm
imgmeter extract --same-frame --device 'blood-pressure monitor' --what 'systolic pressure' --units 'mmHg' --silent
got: 159 mmHg
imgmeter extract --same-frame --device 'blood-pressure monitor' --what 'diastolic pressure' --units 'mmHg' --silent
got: 74 mmHg
